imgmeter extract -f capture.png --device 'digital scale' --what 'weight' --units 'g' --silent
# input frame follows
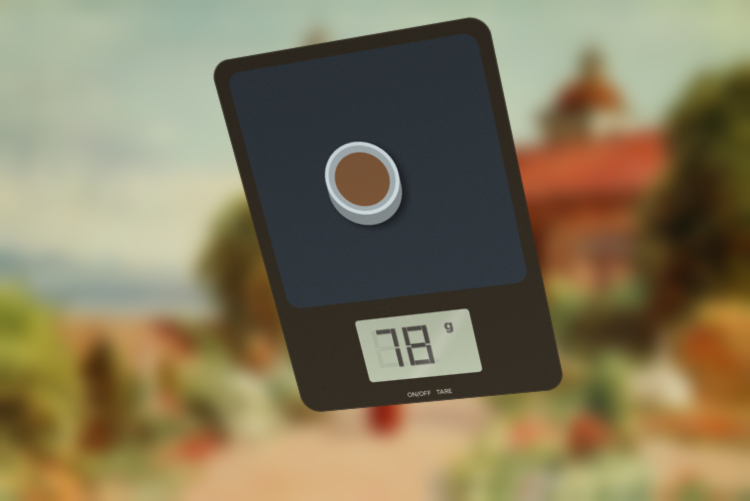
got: 78 g
